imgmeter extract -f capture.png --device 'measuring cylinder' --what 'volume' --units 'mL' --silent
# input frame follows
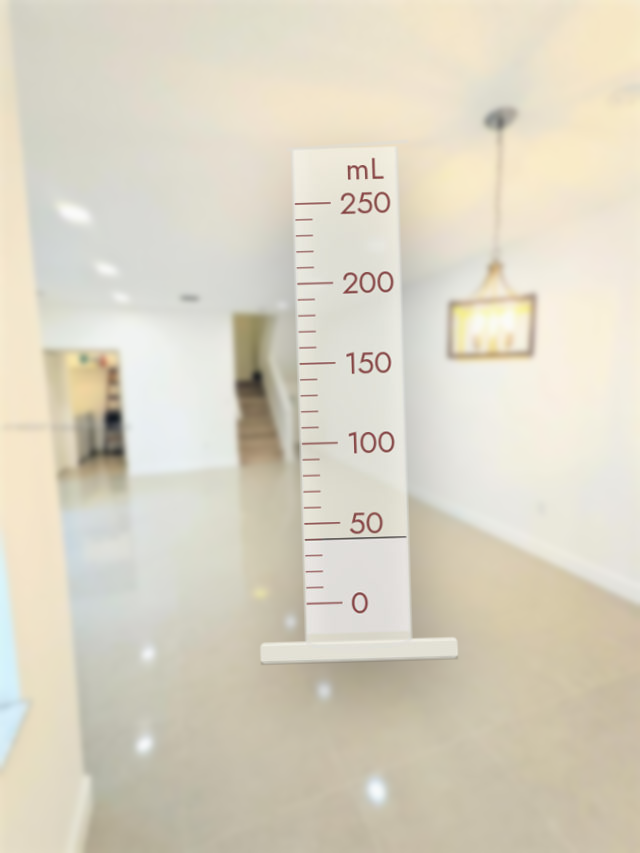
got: 40 mL
